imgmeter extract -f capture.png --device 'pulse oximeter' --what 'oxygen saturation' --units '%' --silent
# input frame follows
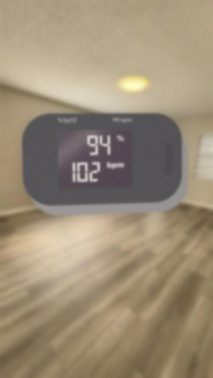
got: 94 %
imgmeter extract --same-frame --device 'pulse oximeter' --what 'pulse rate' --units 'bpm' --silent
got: 102 bpm
